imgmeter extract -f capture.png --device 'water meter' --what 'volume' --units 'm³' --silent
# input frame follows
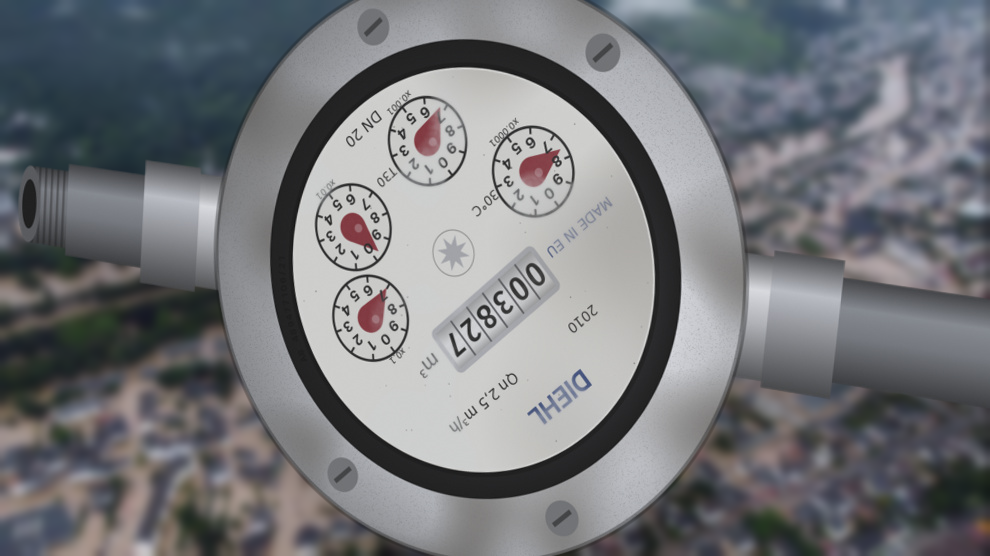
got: 3827.6967 m³
